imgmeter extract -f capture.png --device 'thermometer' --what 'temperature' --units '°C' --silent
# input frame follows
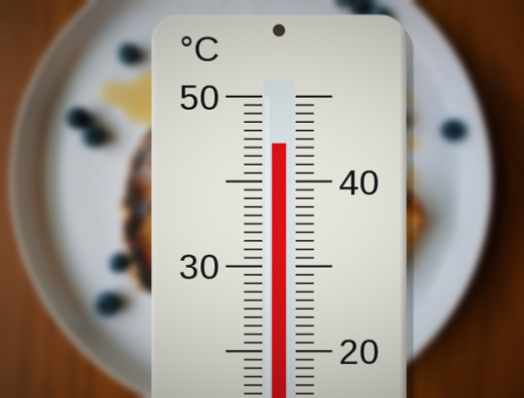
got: 44.5 °C
